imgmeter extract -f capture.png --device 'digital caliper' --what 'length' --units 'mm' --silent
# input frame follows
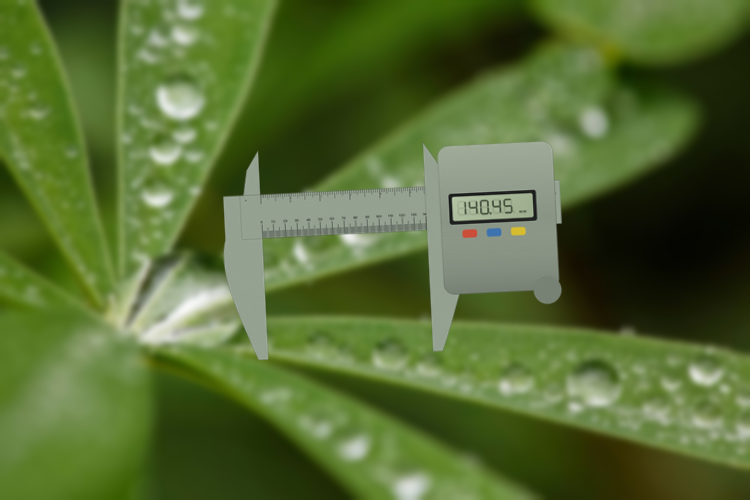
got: 140.45 mm
